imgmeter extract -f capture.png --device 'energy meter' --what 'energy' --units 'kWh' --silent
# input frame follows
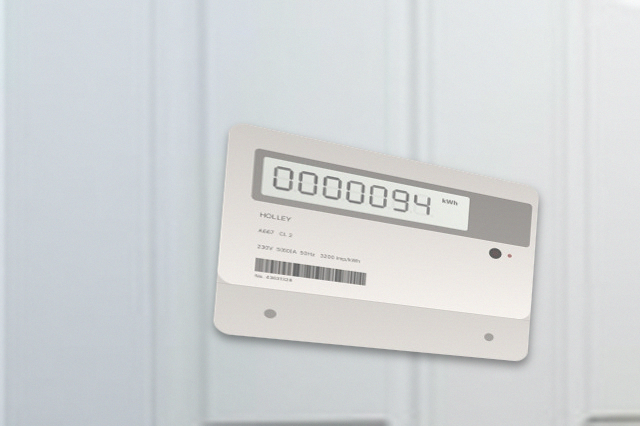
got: 94 kWh
